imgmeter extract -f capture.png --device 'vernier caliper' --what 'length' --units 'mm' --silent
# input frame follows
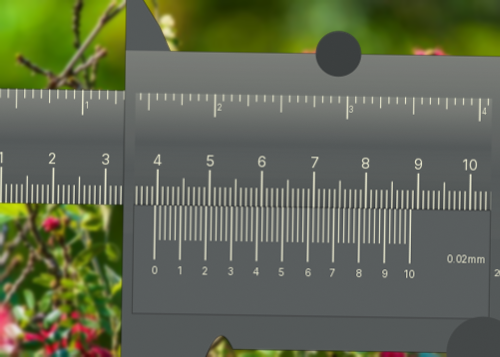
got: 39.6 mm
